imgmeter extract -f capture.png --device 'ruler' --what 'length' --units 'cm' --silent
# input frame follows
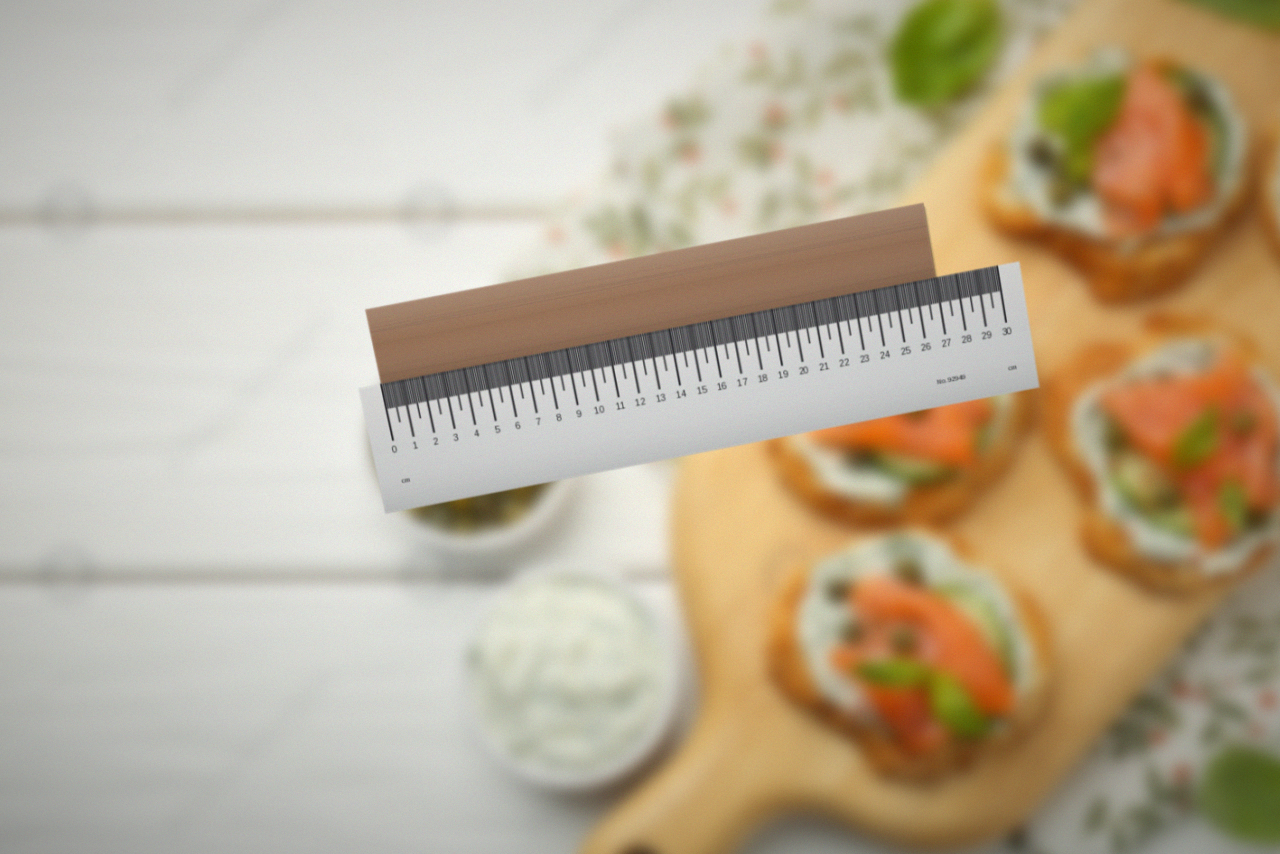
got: 27 cm
